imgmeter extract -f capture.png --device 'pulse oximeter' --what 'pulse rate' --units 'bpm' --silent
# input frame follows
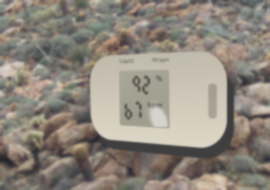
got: 67 bpm
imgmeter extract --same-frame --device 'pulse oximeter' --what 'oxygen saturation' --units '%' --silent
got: 92 %
